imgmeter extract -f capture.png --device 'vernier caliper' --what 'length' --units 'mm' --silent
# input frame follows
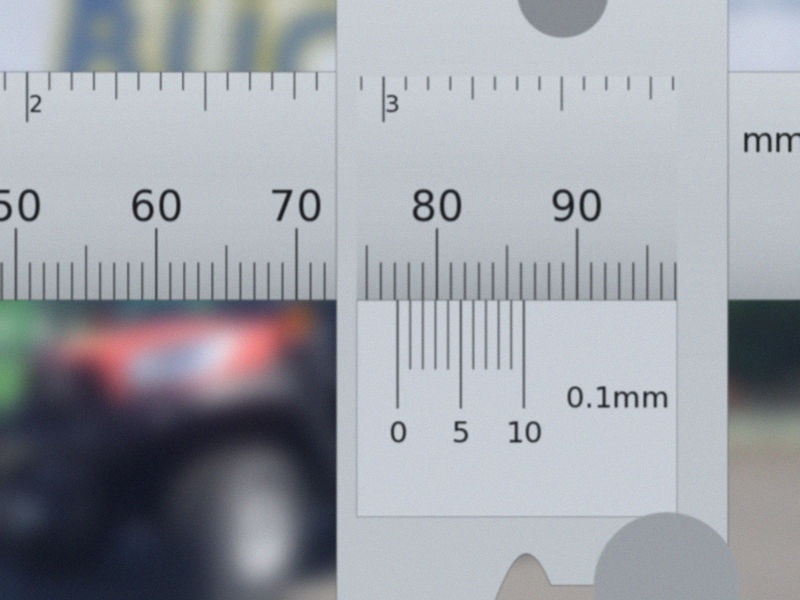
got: 77.2 mm
